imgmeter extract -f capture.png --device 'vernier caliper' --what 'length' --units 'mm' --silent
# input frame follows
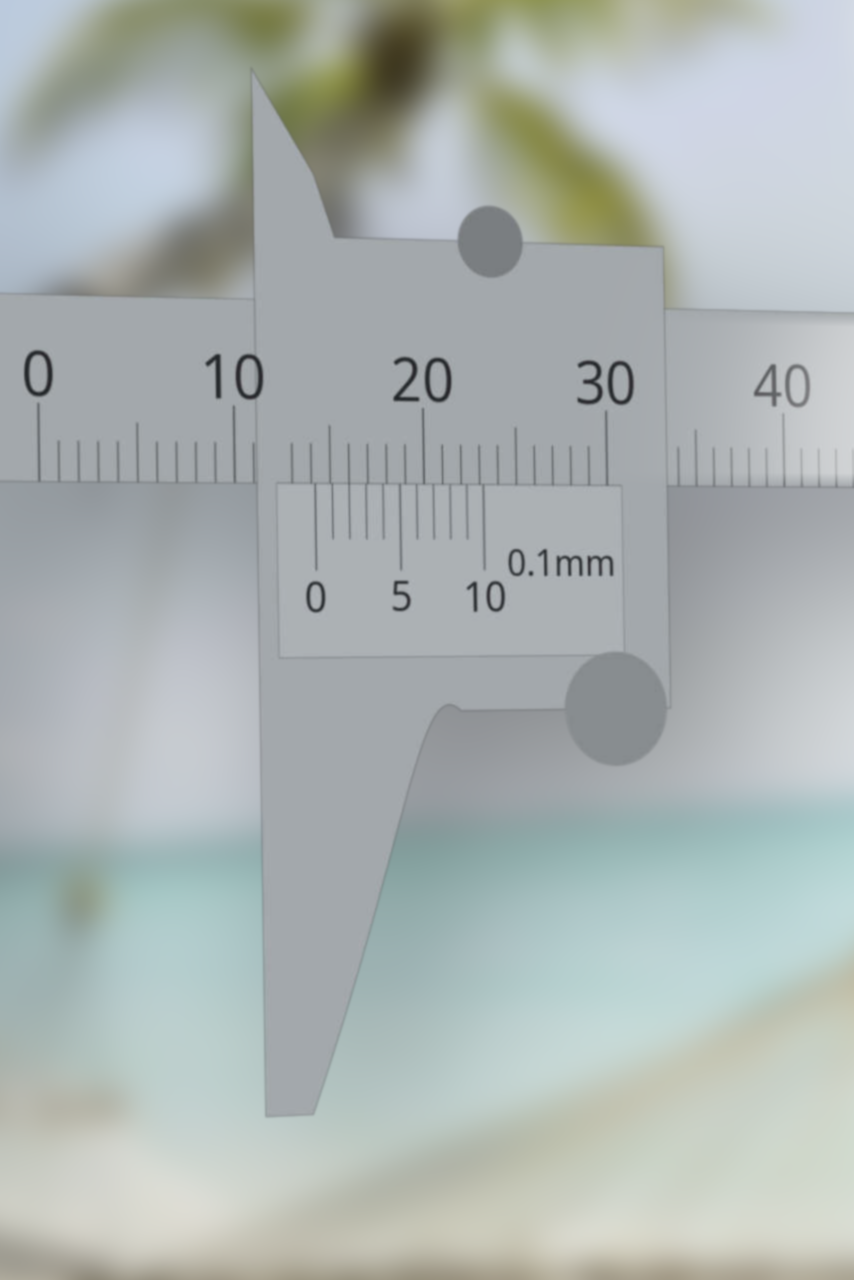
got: 14.2 mm
